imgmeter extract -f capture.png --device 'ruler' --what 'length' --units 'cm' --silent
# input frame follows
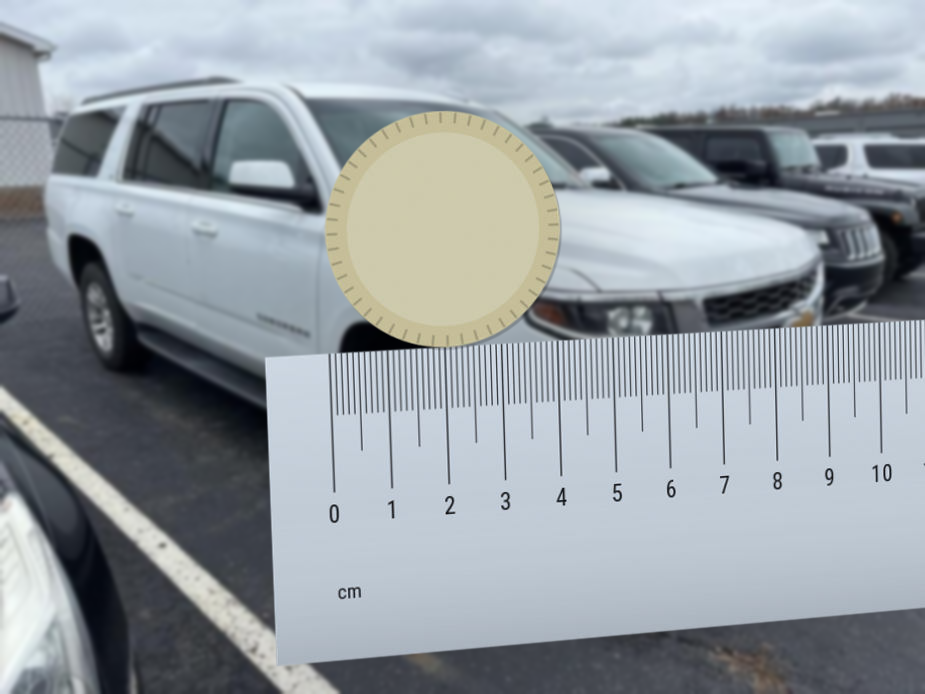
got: 4.1 cm
